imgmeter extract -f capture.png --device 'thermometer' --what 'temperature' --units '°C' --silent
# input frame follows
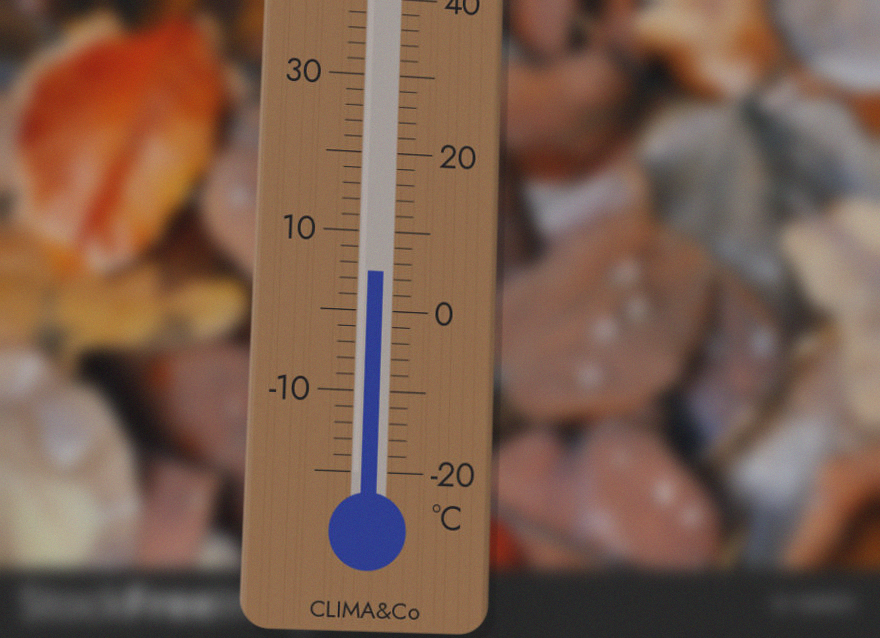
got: 5 °C
